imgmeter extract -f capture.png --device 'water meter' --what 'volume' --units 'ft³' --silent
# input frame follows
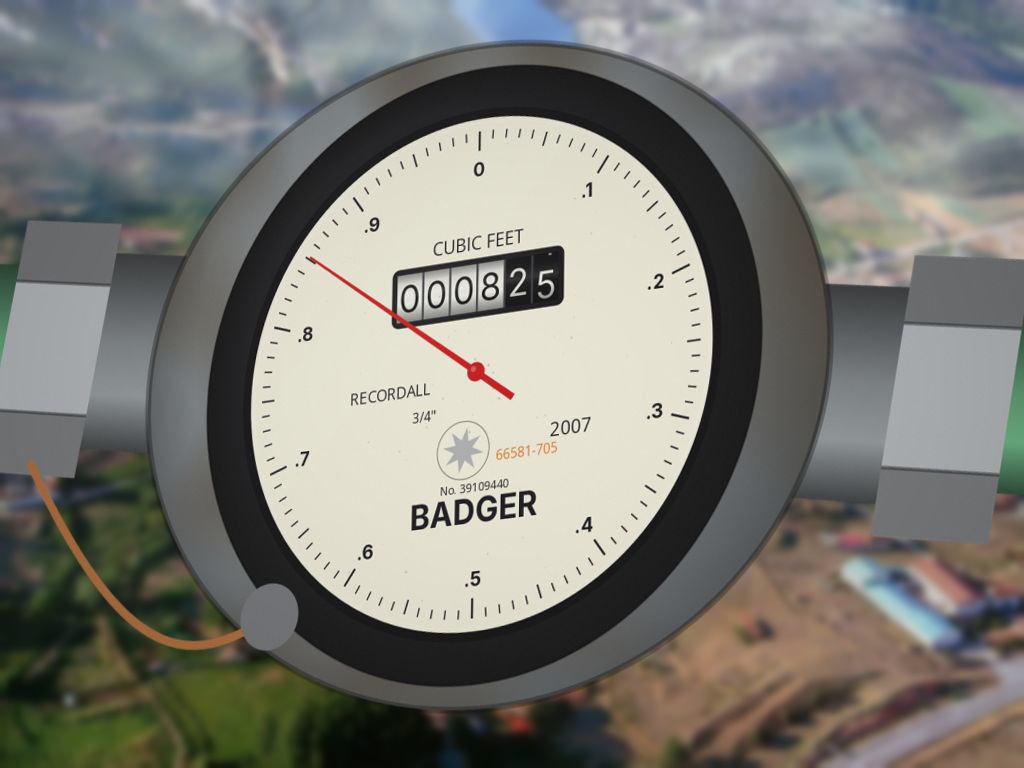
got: 824.85 ft³
